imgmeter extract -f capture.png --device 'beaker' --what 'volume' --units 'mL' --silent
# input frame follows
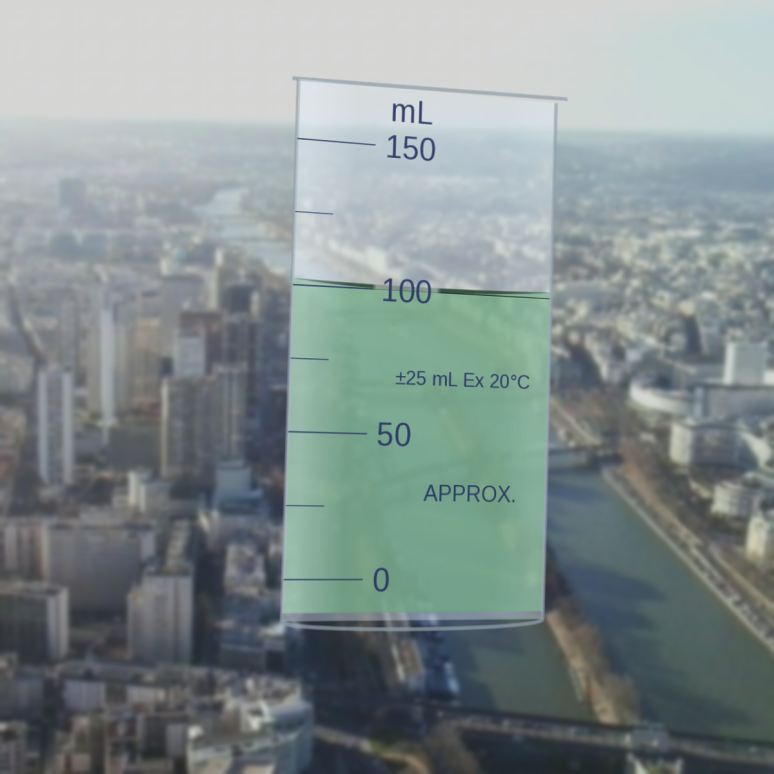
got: 100 mL
